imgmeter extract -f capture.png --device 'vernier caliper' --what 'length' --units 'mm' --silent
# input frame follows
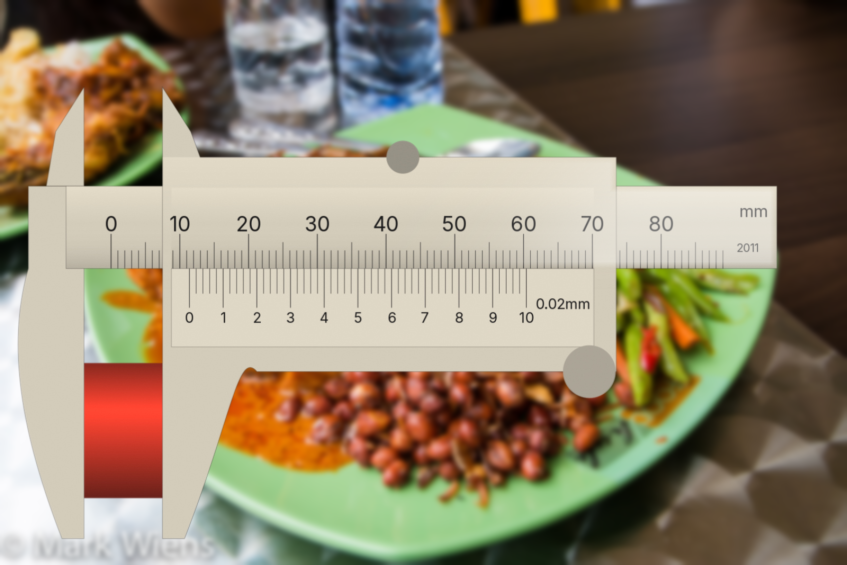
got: 11.4 mm
